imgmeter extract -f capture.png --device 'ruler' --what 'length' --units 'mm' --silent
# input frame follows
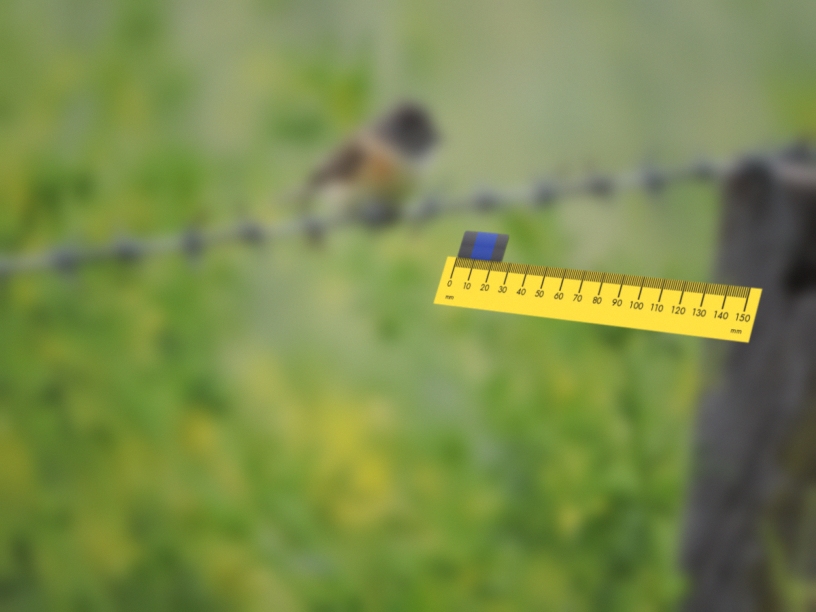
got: 25 mm
